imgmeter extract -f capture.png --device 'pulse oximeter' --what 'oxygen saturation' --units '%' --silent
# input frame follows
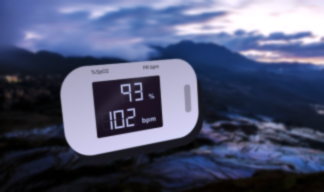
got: 93 %
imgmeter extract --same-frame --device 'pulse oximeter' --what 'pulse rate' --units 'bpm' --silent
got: 102 bpm
